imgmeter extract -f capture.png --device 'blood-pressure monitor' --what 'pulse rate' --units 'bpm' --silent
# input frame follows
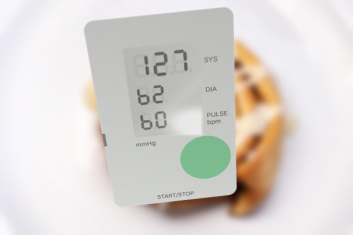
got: 60 bpm
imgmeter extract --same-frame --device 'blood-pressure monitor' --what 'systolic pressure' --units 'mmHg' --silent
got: 127 mmHg
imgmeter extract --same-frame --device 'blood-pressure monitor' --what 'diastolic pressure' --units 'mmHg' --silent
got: 62 mmHg
